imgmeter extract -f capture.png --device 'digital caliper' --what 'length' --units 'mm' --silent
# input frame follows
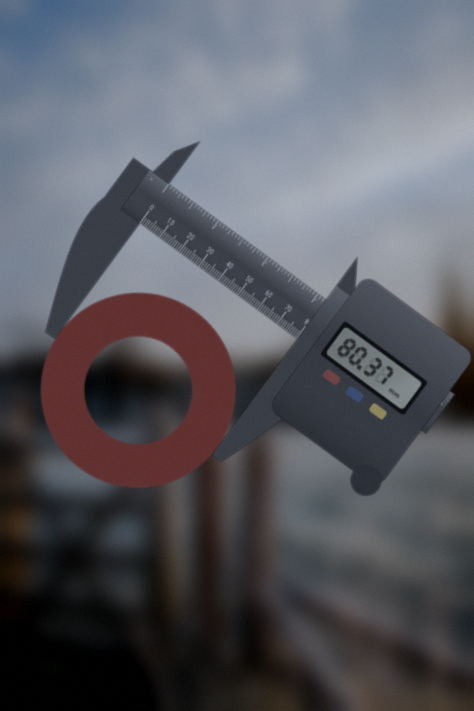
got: 80.37 mm
